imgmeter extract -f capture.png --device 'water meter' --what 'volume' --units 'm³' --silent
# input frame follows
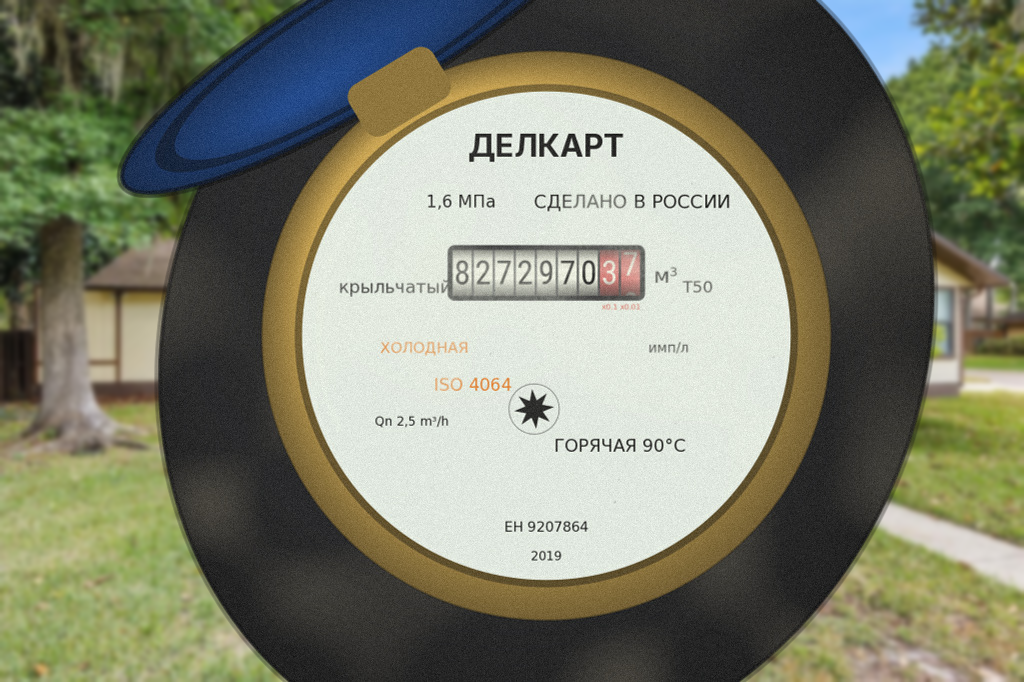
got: 8272970.37 m³
